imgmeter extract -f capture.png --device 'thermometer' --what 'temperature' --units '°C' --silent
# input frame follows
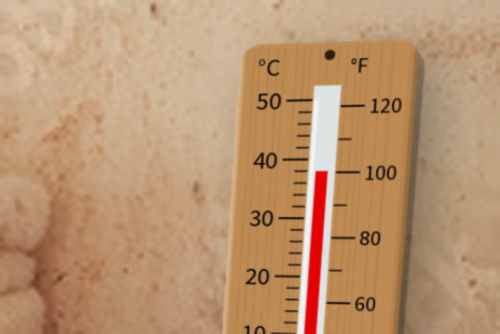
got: 38 °C
